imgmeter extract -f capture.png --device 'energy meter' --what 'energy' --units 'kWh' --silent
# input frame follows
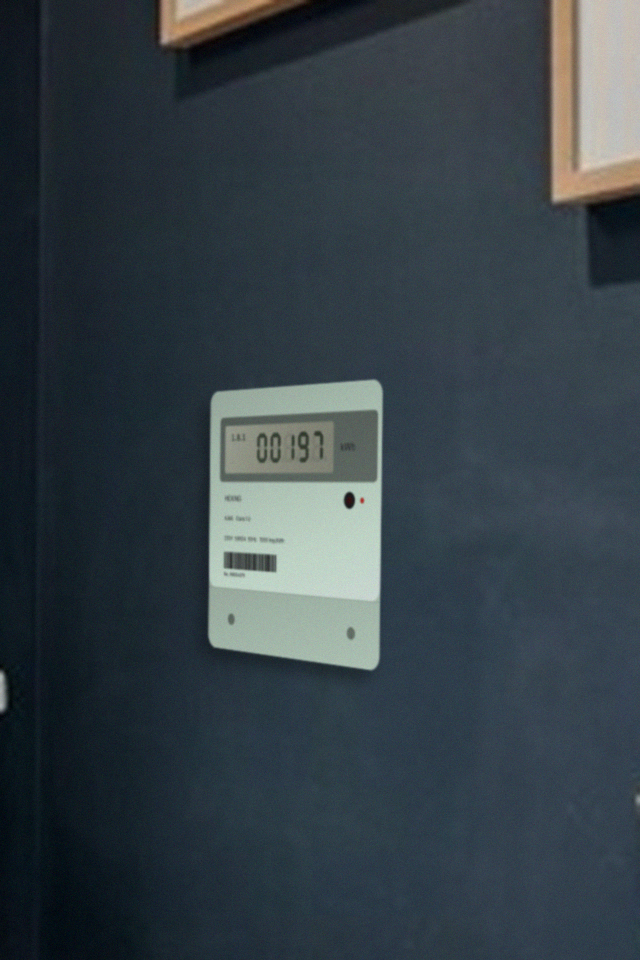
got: 197 kWh
